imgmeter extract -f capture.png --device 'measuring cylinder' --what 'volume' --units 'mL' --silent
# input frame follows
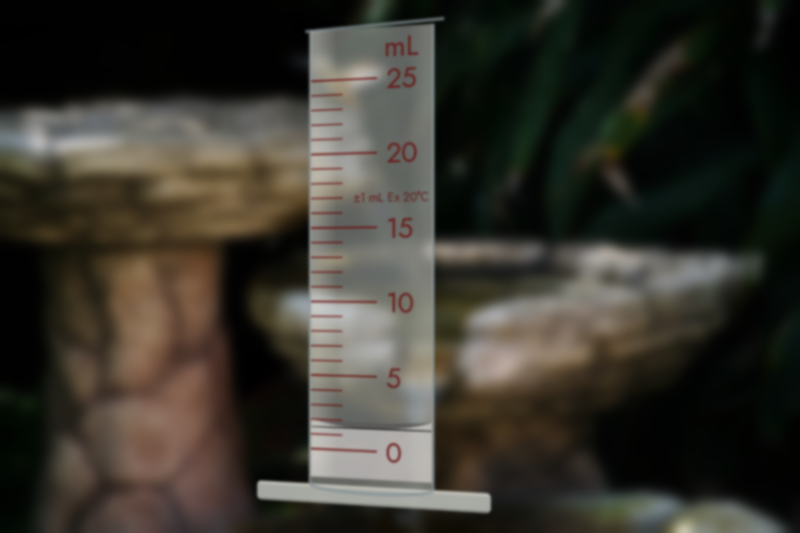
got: 1.5 mL
